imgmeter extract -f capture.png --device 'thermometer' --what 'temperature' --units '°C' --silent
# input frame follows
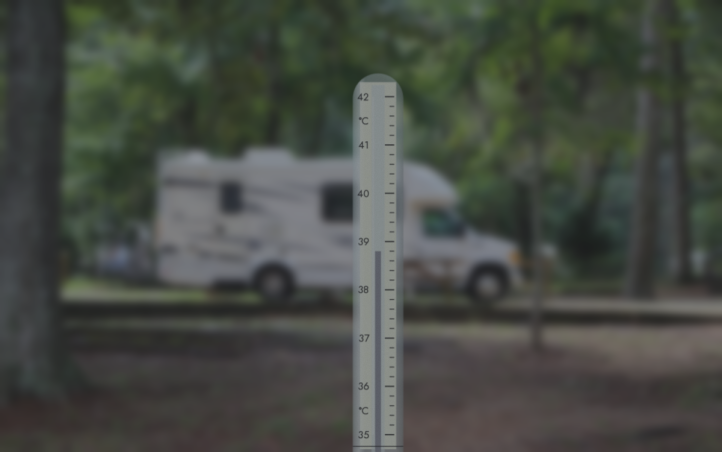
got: 38.8 °C
